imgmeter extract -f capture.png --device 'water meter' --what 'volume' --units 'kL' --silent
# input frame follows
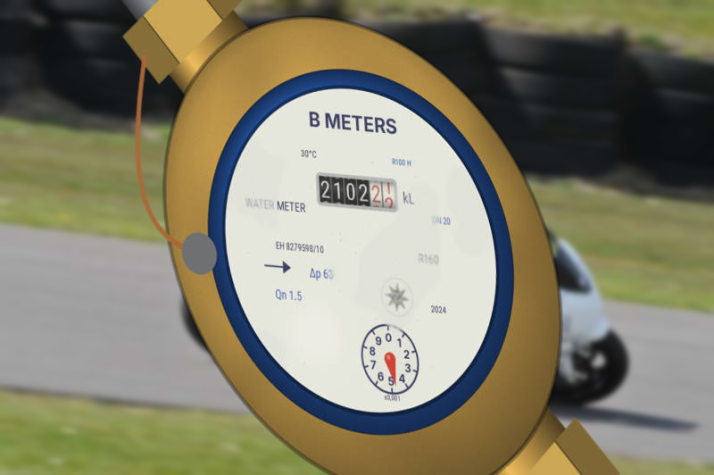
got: 2102.214 kL
